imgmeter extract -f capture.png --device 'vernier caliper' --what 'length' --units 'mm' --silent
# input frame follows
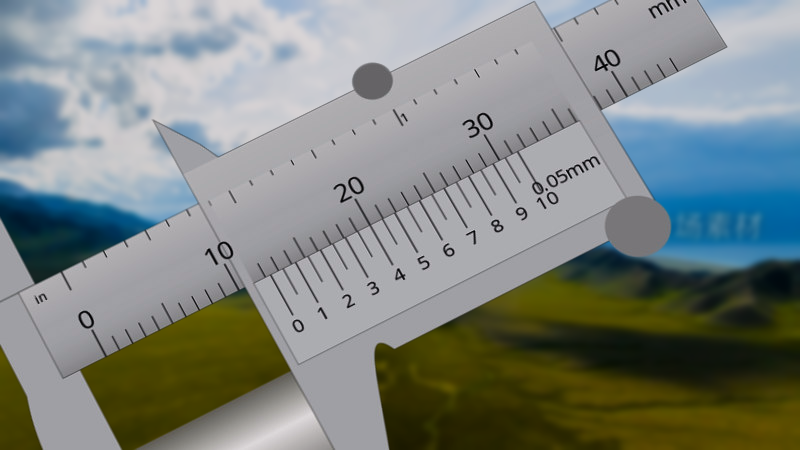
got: 12.4 mm
